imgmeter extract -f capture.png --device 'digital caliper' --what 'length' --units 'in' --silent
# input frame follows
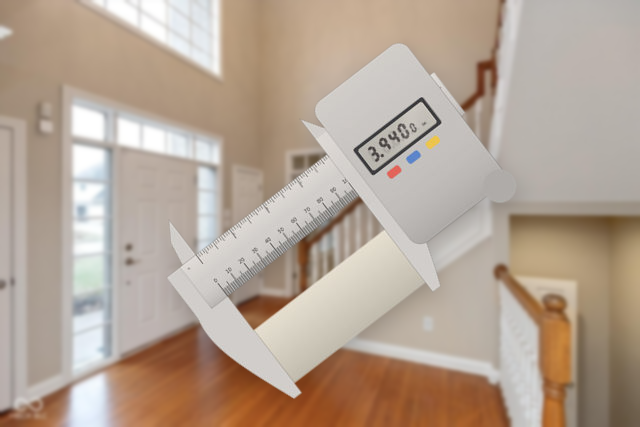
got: 3.9400 in
